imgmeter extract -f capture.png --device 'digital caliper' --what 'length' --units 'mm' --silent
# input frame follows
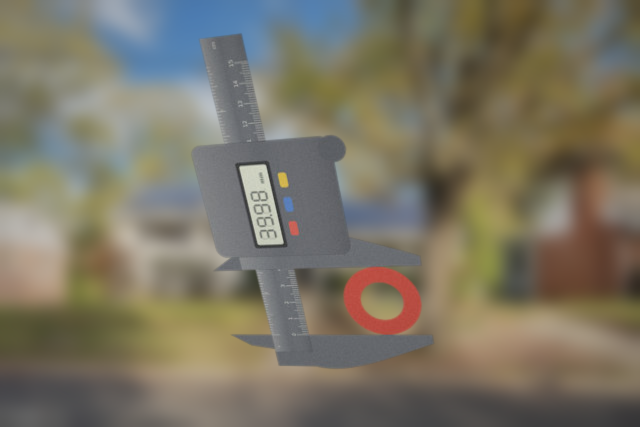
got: 39.98 mm
